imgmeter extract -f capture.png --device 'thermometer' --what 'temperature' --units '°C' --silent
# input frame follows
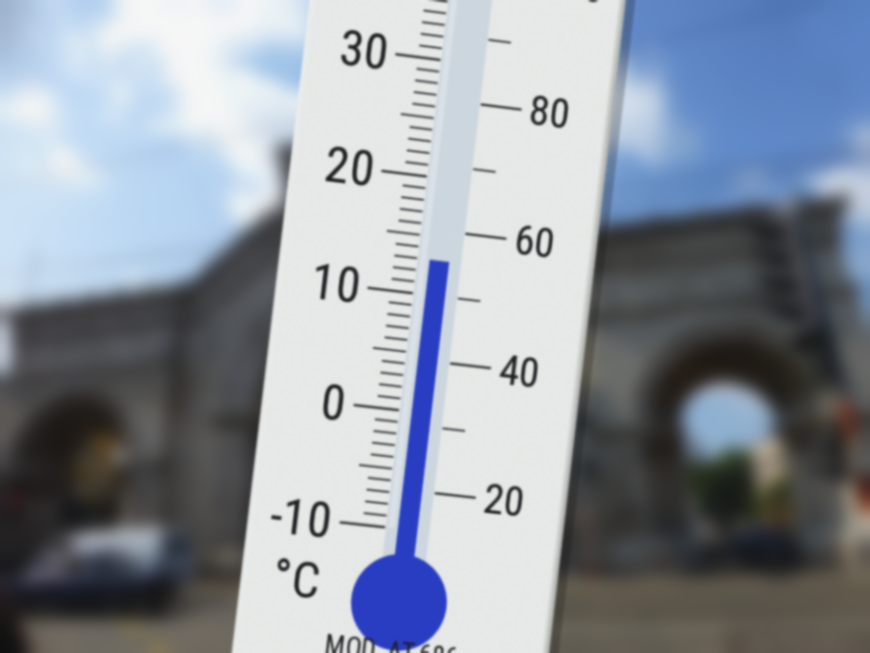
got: 13 °C
